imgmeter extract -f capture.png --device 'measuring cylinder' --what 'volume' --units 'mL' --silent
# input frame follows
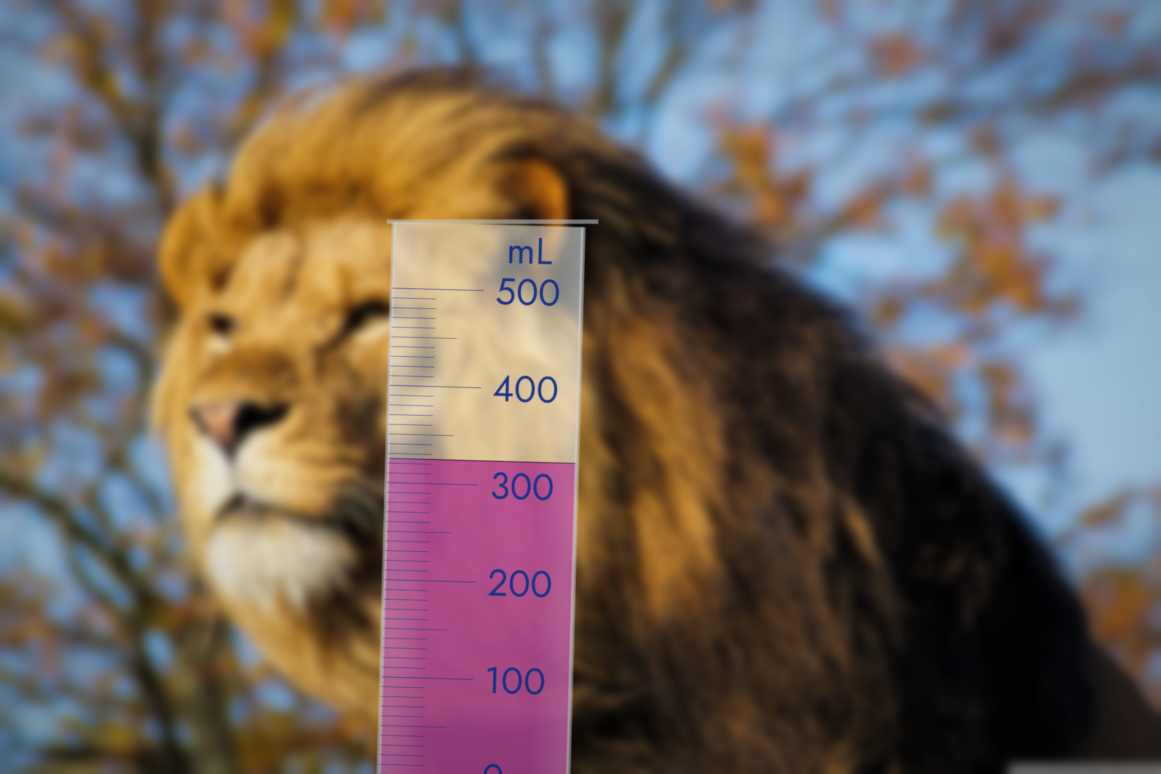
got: 325 mL
